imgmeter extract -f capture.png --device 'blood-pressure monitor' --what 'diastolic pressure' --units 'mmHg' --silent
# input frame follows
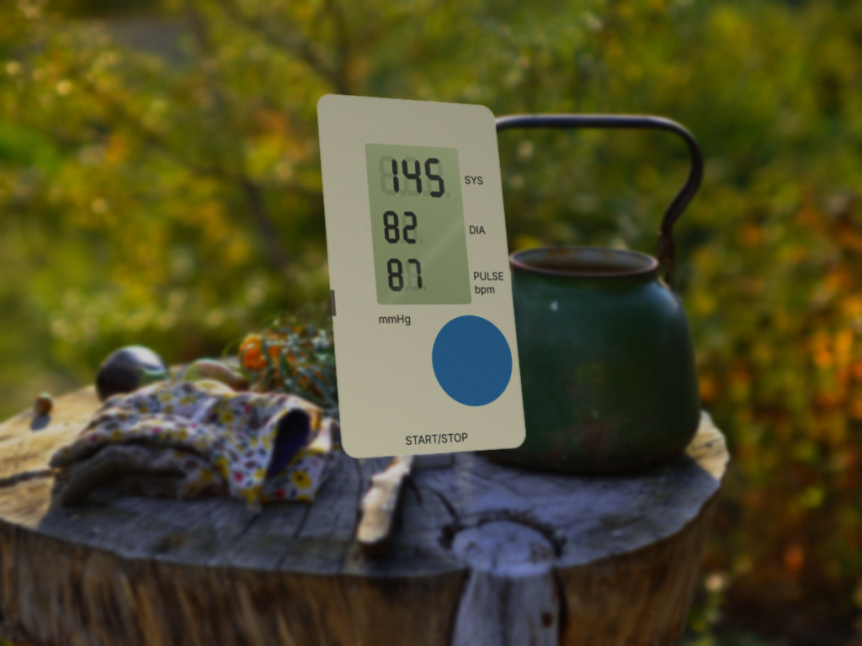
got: 82 mmHg
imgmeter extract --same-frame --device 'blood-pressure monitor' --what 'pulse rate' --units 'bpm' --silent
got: 87 bpm
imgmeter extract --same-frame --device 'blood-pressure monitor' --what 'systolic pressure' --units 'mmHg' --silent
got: 145 mmHg
